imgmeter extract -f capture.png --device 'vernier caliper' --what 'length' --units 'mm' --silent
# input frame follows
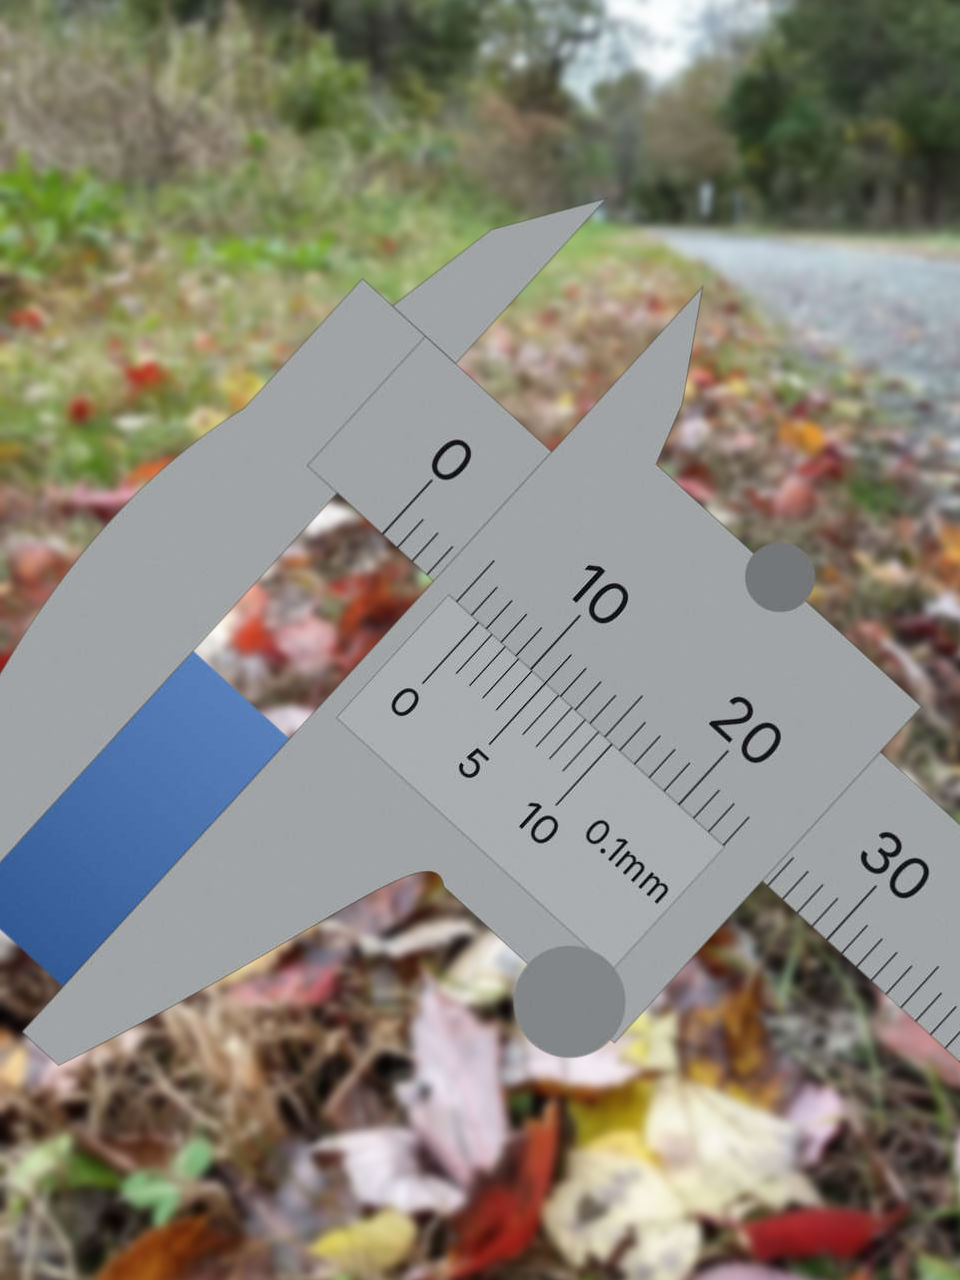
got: 6.5 mm
